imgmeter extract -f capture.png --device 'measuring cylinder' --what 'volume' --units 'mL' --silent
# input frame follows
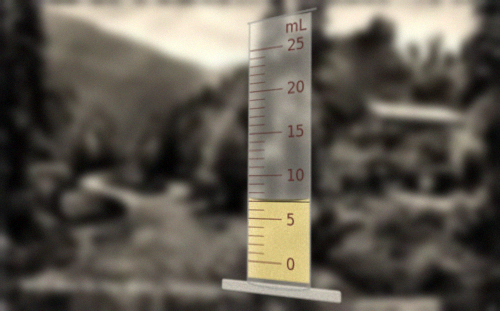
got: 7 mL
